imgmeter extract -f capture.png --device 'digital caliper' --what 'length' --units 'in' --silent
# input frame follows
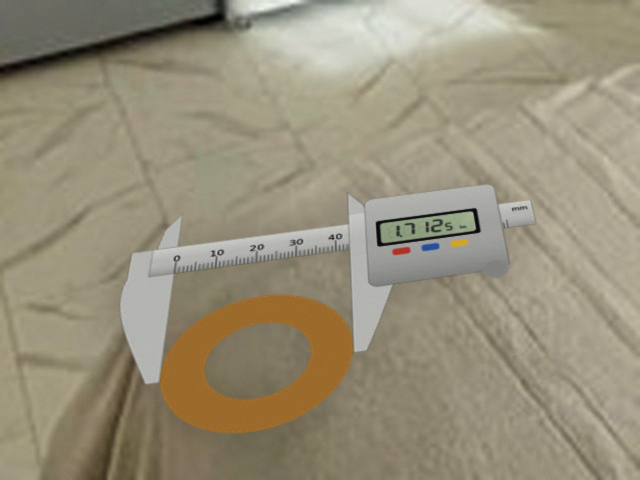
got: 1.7125 in
